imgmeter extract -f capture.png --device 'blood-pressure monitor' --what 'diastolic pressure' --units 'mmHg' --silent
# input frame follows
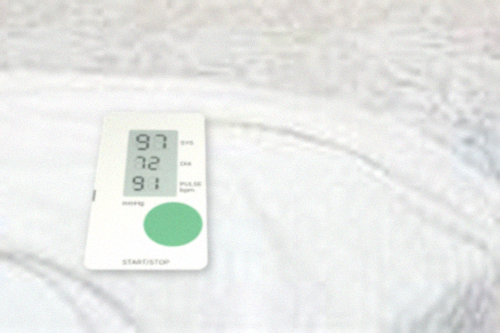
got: 72 mmHg
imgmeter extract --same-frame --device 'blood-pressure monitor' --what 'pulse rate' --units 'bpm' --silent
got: 91 bpm
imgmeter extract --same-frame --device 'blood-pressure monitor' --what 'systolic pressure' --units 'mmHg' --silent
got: 97 mmHg
